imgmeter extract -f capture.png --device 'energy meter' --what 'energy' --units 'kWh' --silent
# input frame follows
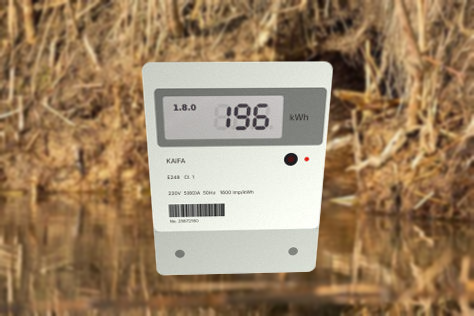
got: 196 kWh
